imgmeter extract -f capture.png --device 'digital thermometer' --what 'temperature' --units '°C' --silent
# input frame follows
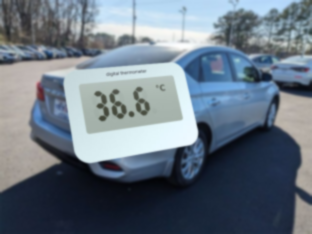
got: 36.6 °C
